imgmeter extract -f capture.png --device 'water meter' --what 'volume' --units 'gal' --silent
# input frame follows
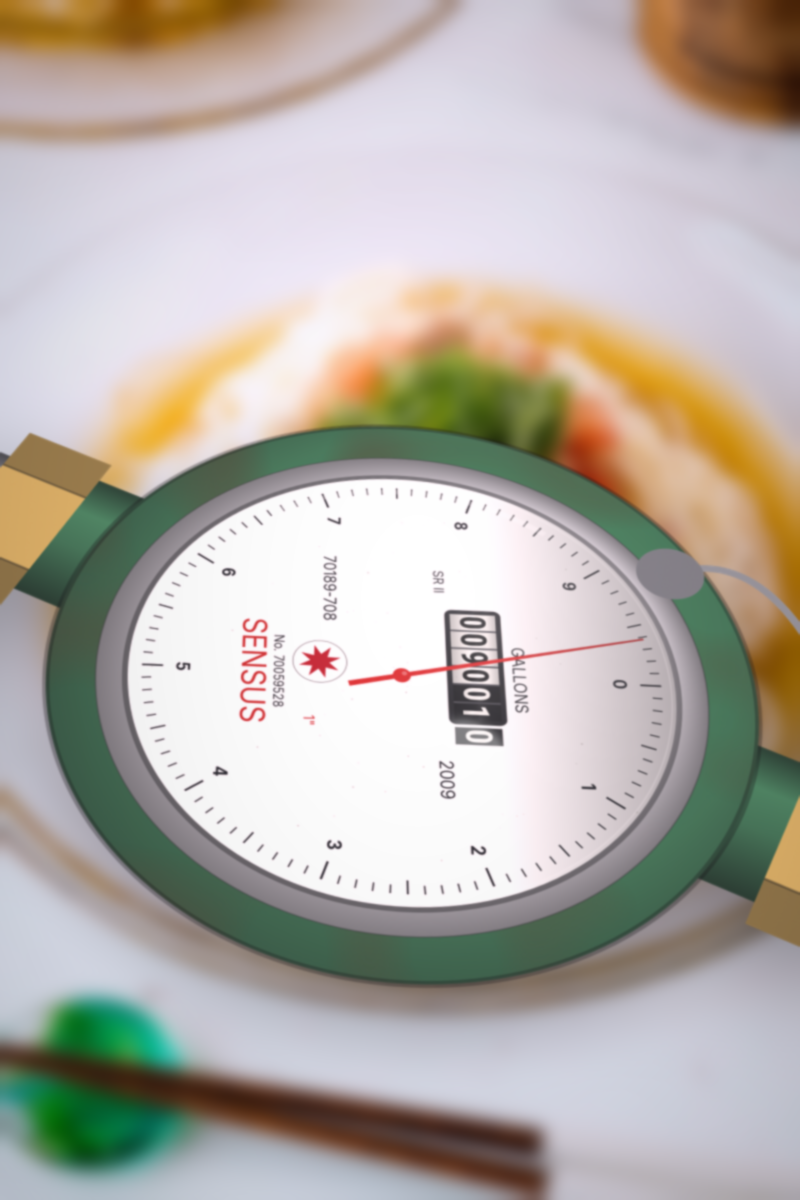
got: 90009.6 gal
